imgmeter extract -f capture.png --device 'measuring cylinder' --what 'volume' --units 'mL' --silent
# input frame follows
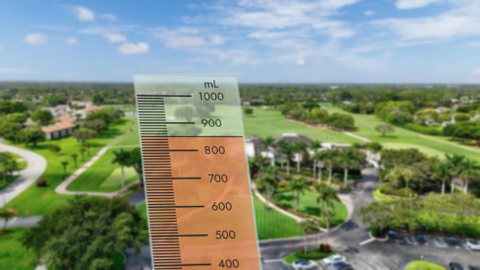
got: 850 mL
